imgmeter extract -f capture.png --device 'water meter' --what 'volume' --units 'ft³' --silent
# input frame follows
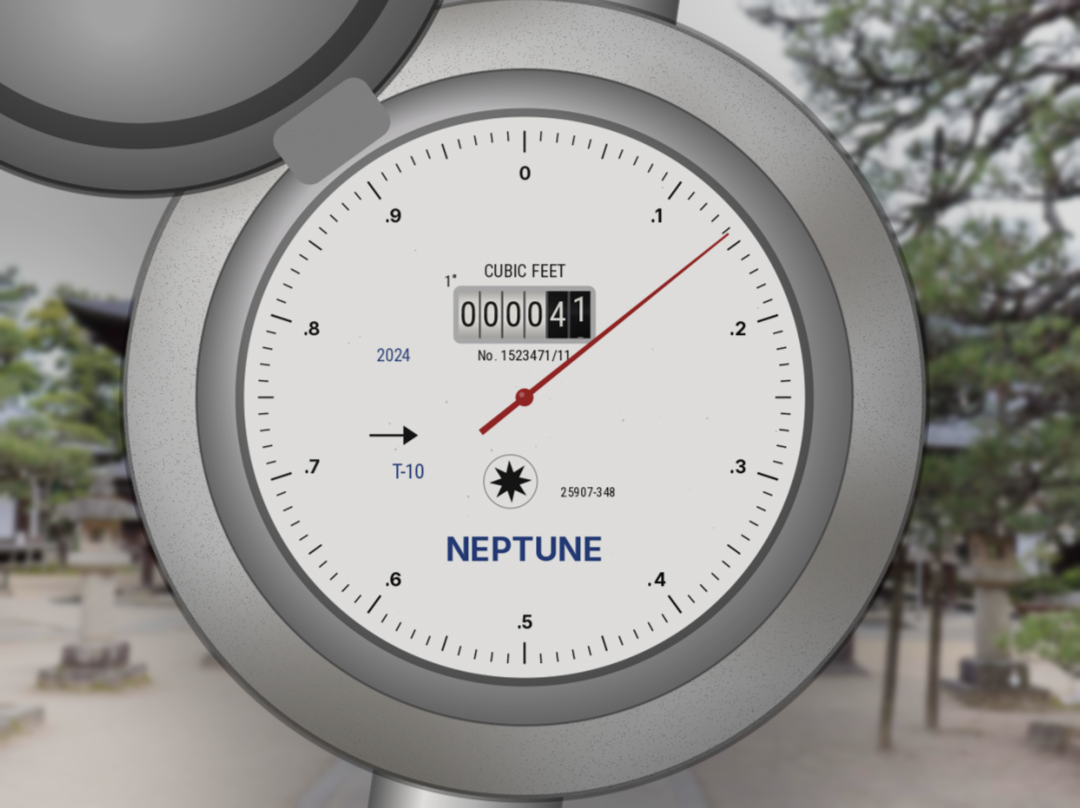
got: 41.14 ft³
